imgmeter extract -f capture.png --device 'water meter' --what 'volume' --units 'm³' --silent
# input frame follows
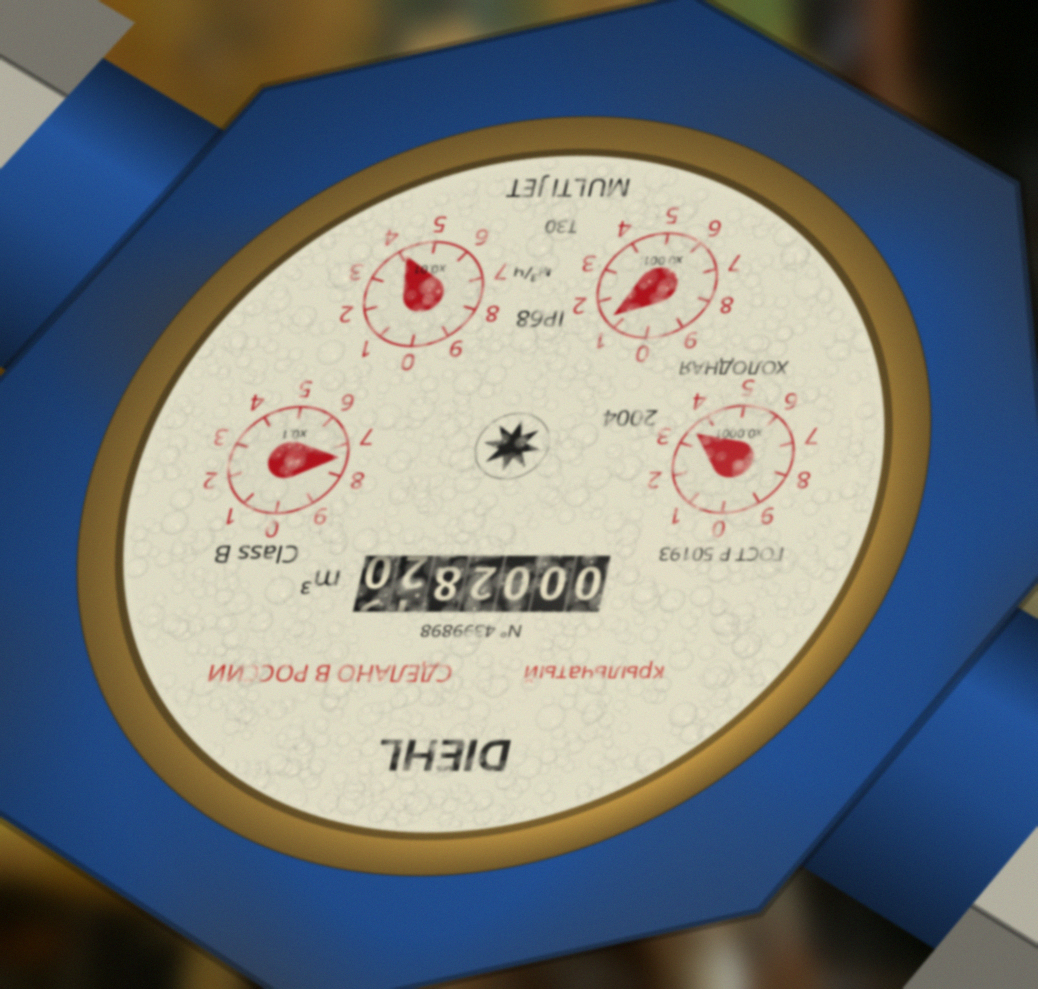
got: 2819.7413 m³
